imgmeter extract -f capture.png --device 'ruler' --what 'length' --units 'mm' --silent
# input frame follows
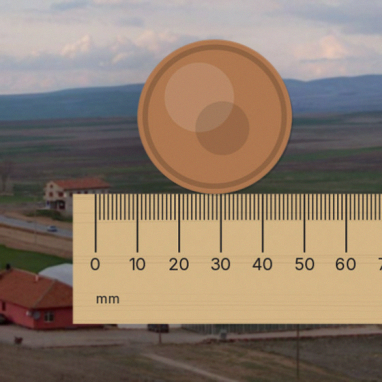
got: 37 mm
